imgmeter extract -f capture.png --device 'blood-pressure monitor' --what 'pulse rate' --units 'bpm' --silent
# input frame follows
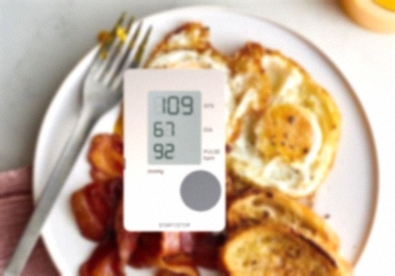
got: 92 bpm
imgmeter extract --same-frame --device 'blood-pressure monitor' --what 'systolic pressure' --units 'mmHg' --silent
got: 109 mmHg
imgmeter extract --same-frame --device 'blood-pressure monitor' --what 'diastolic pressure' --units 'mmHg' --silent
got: 67 mmHg
